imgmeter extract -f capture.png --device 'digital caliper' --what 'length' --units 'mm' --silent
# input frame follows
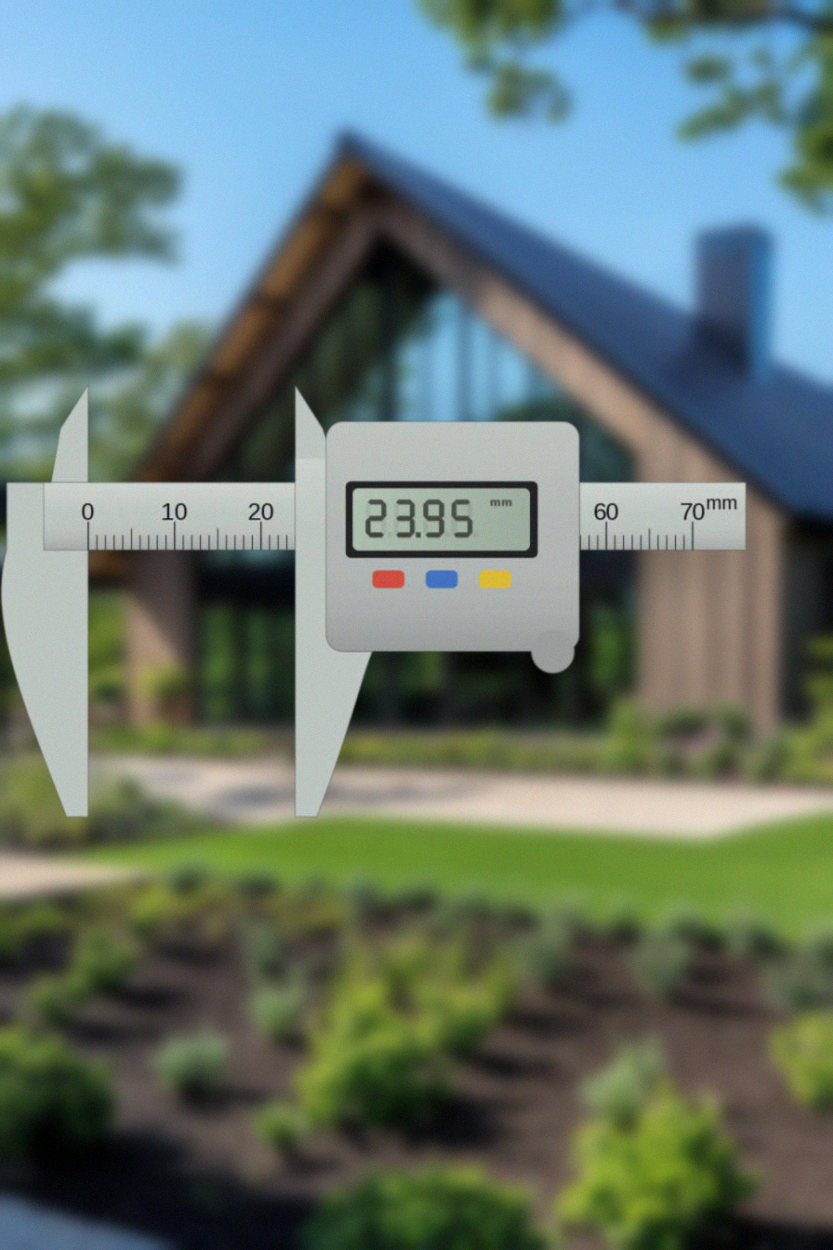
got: 23.95 mm
